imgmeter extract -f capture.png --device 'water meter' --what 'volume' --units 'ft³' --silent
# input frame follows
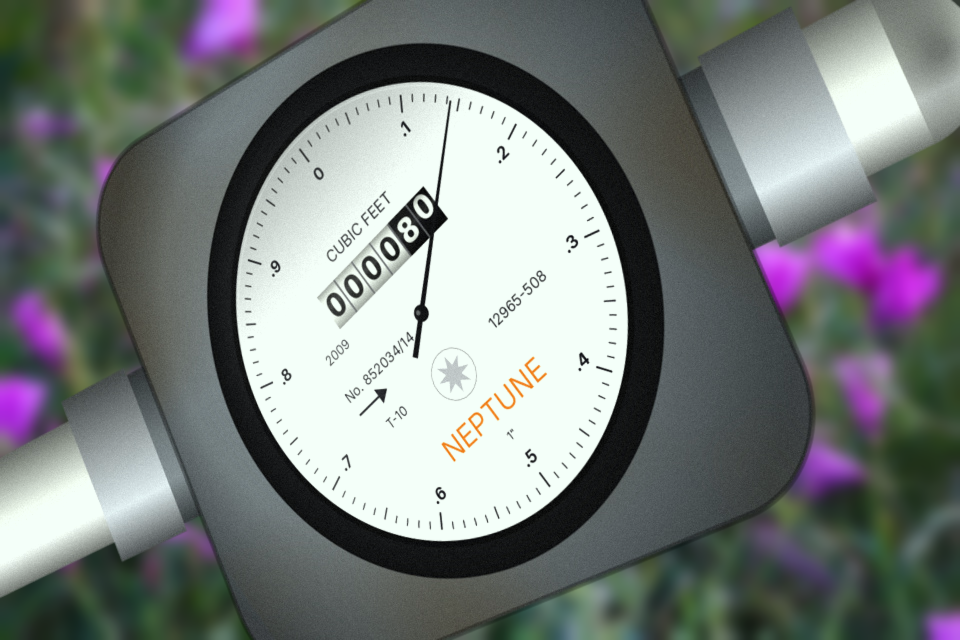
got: 80.14 ft³
